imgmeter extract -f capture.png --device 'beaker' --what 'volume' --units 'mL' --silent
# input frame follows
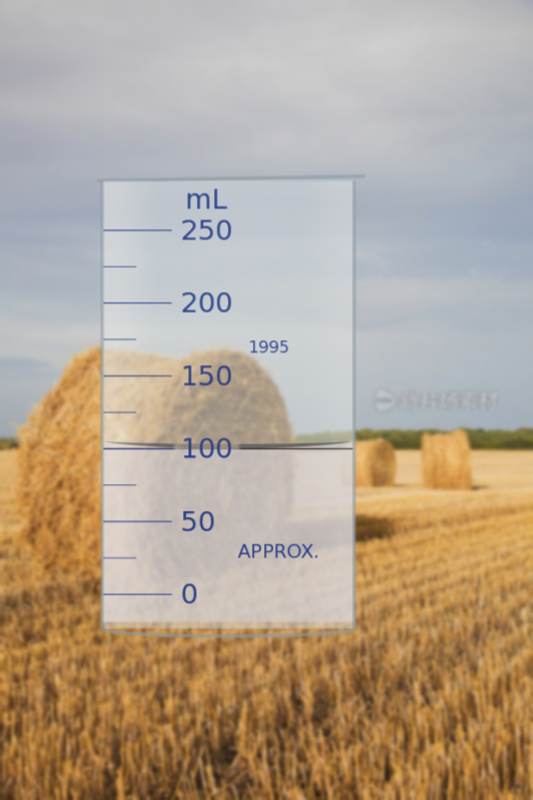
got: 100 mL
